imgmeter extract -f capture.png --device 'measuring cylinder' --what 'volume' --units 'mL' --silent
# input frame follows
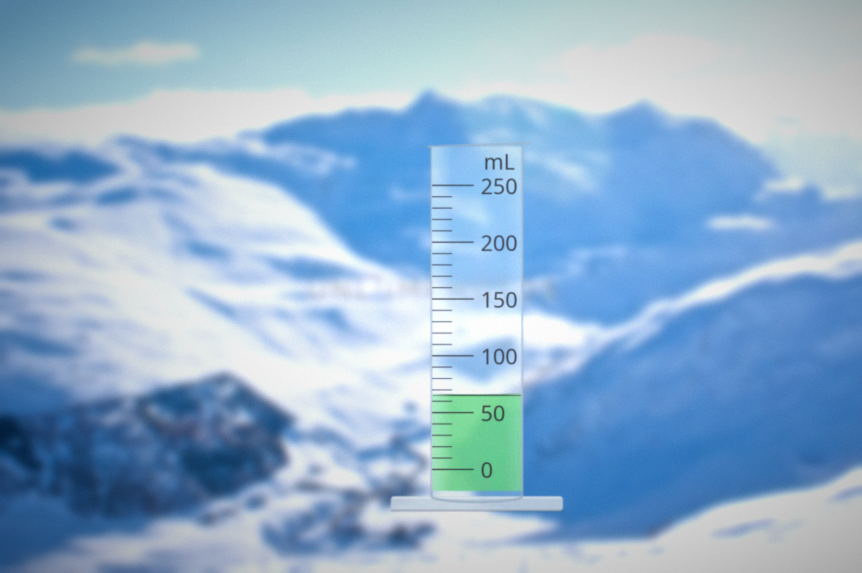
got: 65 mL
